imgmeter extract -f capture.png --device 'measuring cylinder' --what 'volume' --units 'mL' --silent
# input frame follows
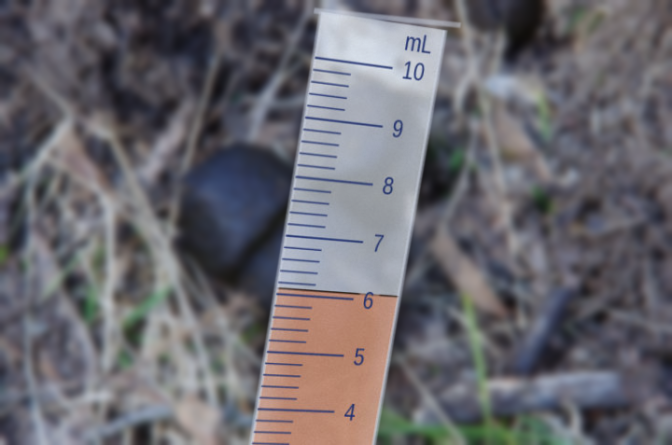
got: 6.1 mL
